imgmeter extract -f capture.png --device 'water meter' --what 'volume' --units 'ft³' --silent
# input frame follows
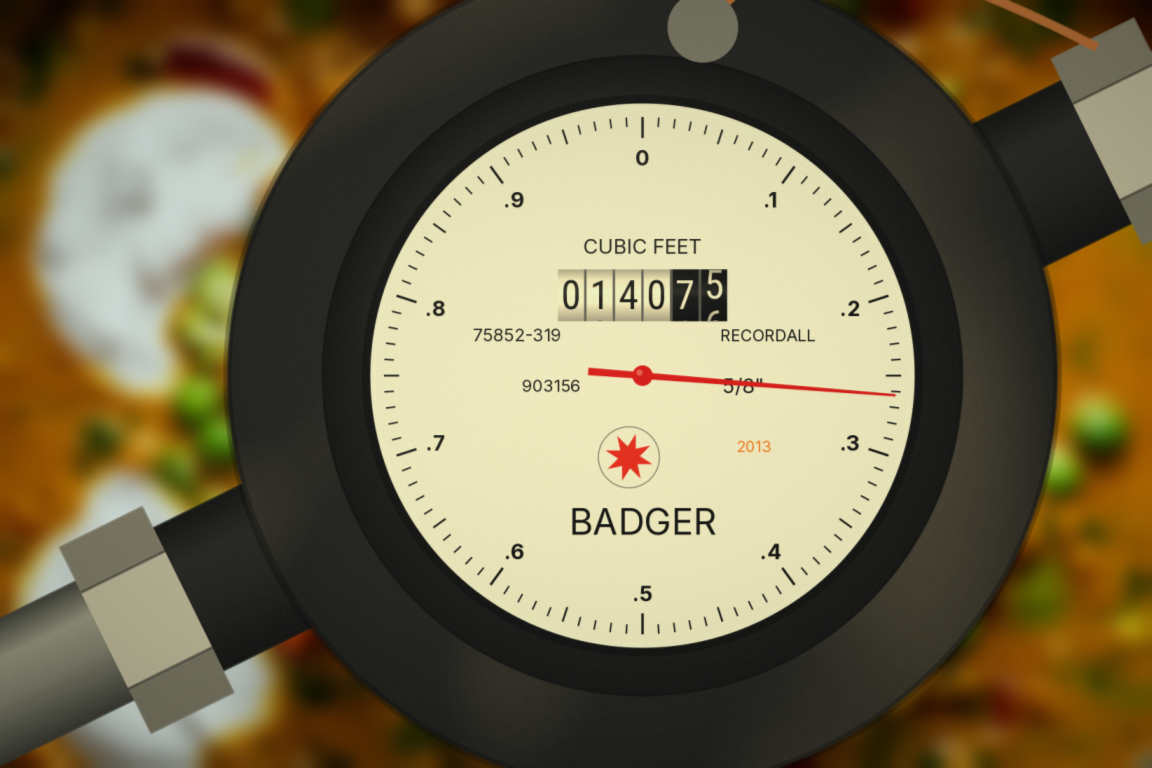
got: 14075.26 ft³
